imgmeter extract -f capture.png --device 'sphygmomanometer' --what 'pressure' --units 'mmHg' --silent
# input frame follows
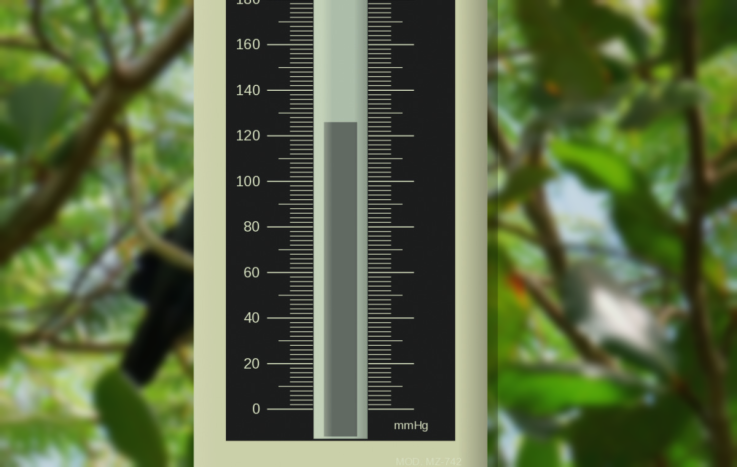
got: 126 mmHg
